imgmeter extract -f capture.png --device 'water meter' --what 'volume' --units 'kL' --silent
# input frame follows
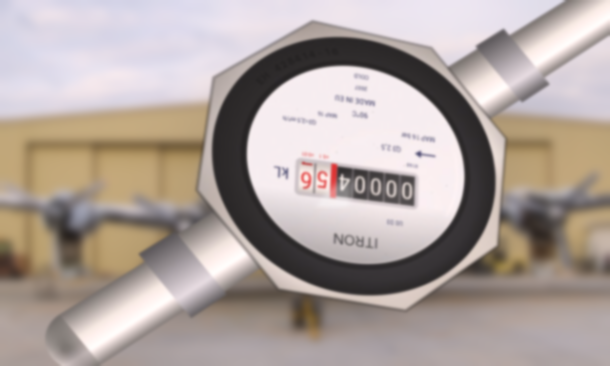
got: 4.56 kL
